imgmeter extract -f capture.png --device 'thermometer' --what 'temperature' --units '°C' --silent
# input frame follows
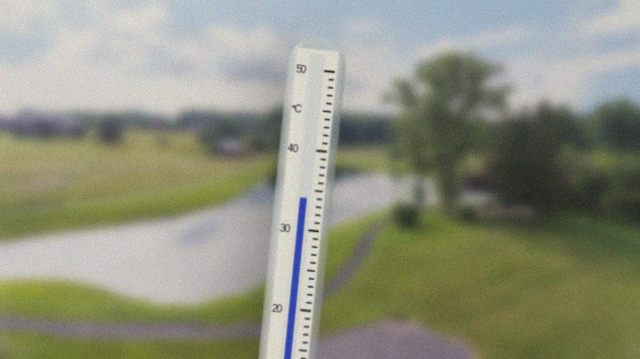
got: 34 °C
